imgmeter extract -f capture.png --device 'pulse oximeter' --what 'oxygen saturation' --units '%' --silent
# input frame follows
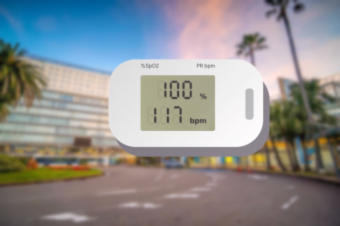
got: 100 %
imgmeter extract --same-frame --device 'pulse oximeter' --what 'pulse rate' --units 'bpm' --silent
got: 117 bpm
